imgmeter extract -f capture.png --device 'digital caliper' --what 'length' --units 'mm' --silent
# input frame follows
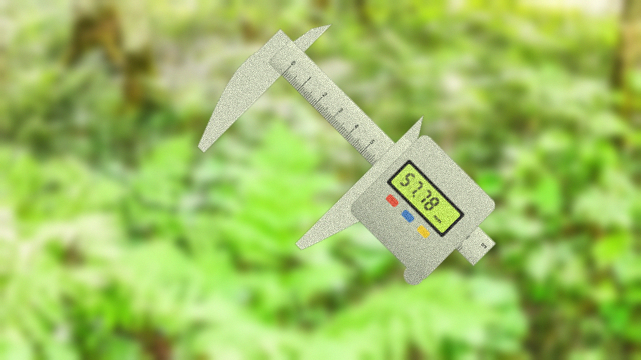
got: 57.78 mm
